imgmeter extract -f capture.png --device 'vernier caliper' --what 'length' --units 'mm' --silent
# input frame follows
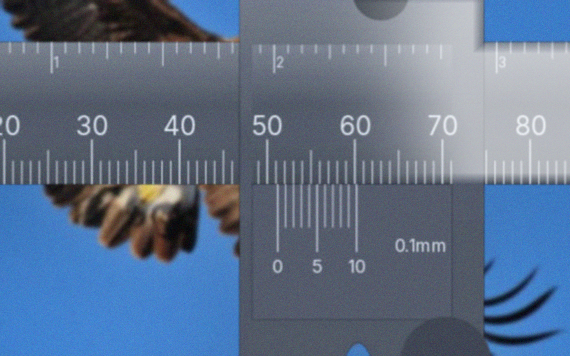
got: 51.2 mm
